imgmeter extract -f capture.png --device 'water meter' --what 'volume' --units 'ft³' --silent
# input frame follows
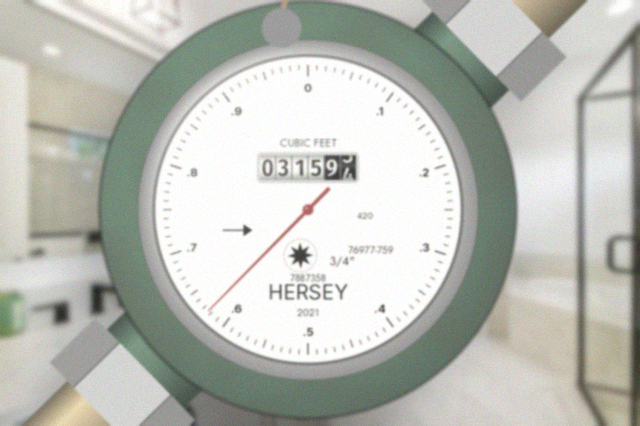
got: 31593.62 ft³
